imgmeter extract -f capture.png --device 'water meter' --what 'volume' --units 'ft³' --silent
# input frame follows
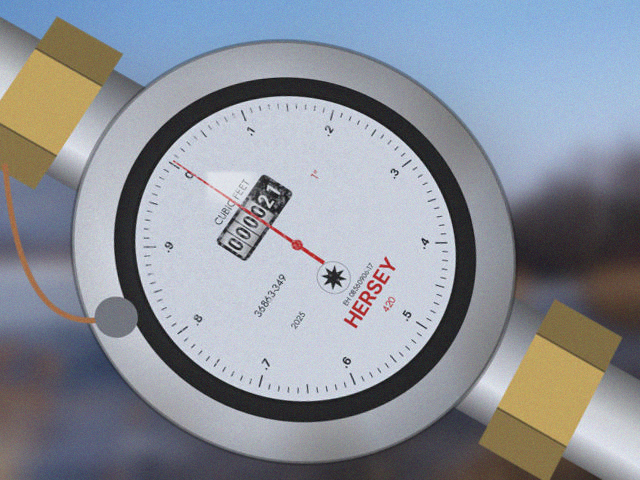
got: 21.00 ft³
